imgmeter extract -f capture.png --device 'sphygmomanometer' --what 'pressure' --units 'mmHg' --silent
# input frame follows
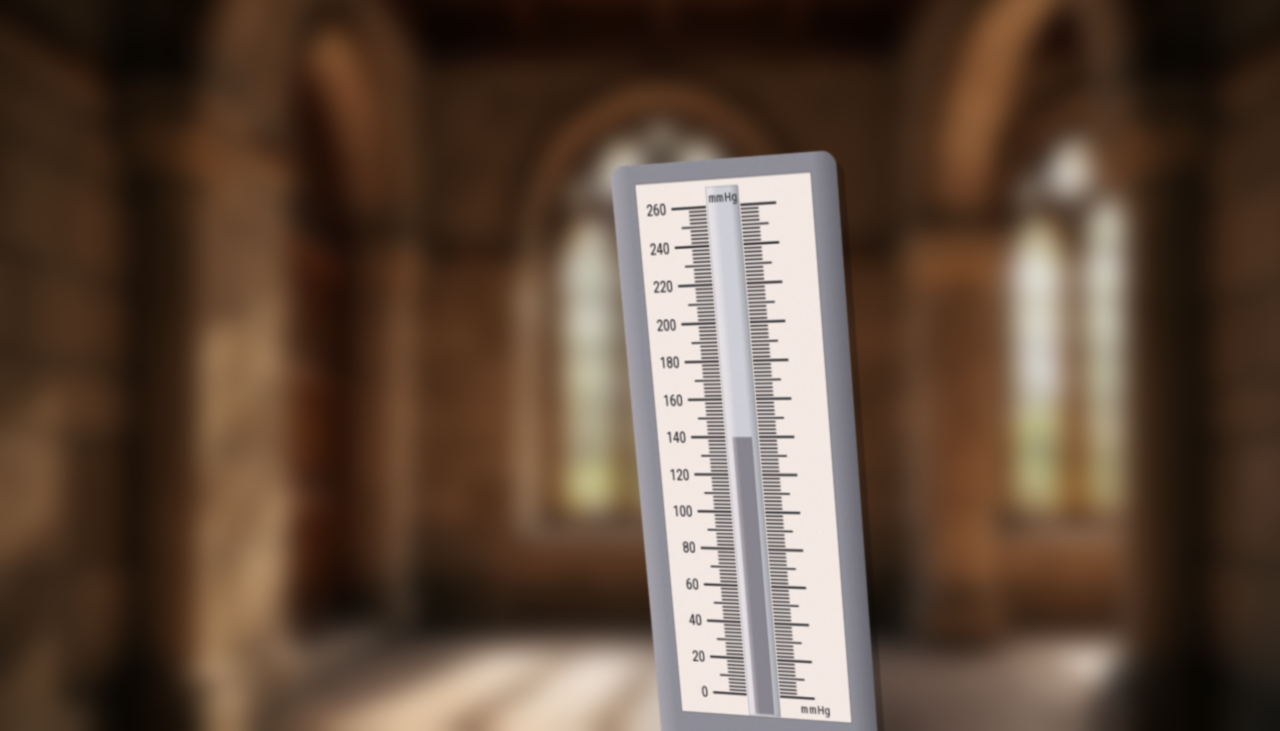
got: 140 mmHg
